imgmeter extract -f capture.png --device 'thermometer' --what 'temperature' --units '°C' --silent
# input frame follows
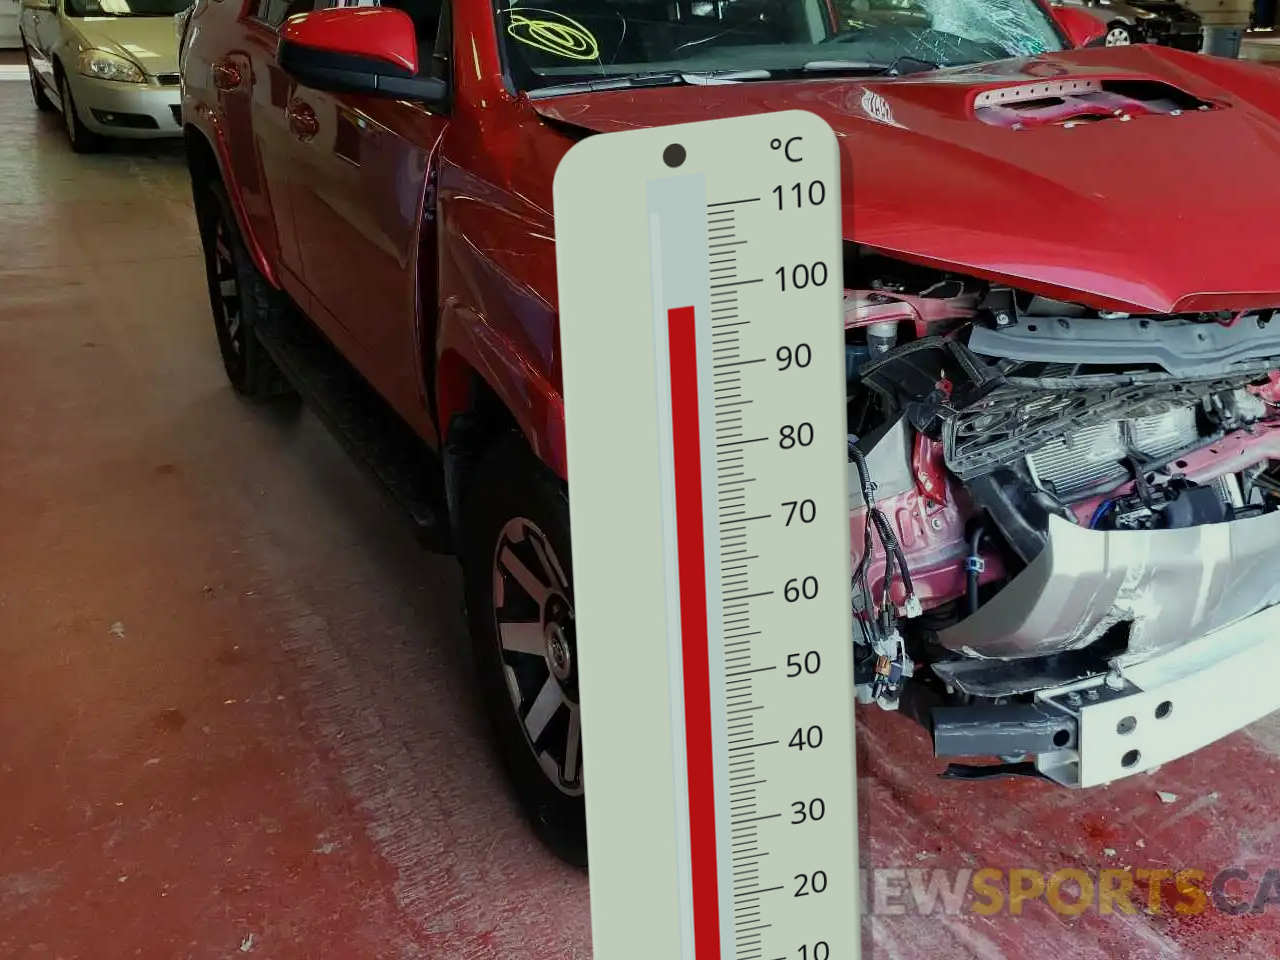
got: 98 °C
